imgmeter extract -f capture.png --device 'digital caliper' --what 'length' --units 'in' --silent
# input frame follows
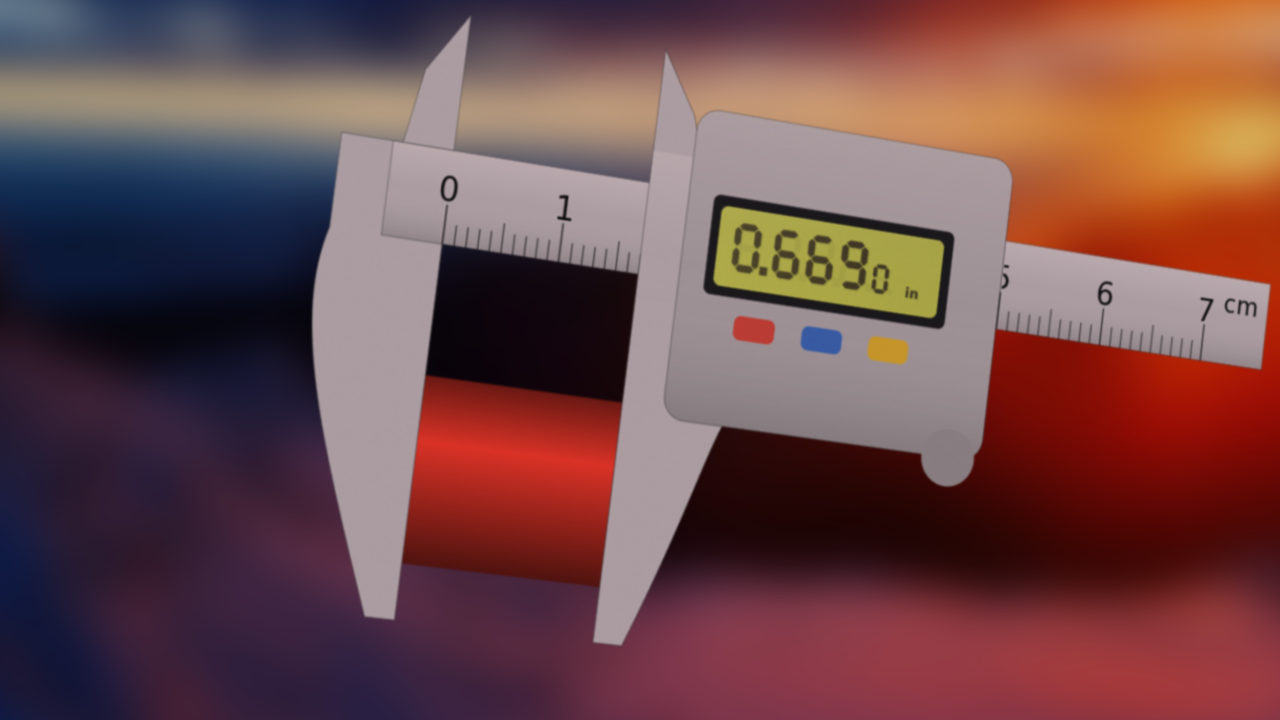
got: 0.6690 in
